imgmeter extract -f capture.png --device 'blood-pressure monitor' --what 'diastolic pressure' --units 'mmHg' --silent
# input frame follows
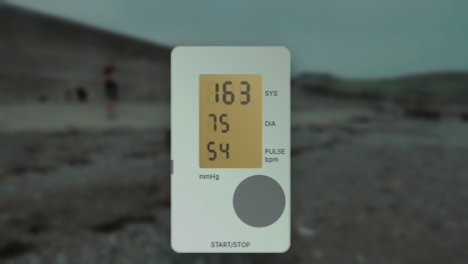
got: 75 mmHg
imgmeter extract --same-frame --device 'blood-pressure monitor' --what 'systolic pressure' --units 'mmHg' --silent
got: 163 mmHg
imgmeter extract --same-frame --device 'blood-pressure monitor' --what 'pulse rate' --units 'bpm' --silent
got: 54 bpm
